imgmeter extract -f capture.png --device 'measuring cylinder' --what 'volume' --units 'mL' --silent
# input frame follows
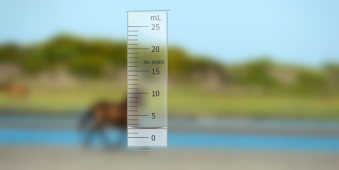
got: 2 mL
